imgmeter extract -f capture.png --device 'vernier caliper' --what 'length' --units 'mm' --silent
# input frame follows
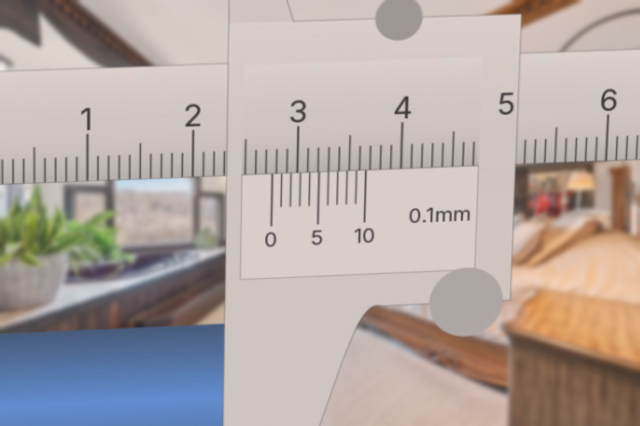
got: 27.6 mm
